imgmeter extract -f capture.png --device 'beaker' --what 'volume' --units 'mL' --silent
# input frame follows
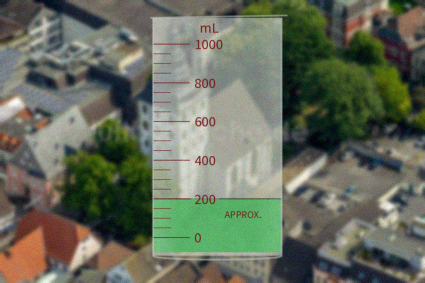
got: 200 mL
